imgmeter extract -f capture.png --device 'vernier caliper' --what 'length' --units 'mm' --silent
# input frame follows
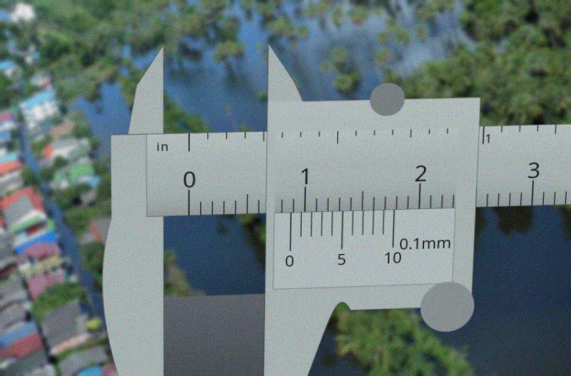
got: 8.8 mm
